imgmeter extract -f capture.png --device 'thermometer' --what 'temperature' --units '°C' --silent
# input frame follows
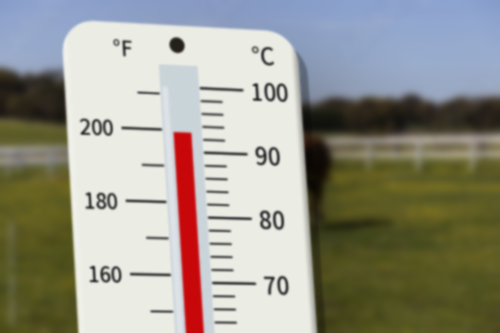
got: 93 °C
